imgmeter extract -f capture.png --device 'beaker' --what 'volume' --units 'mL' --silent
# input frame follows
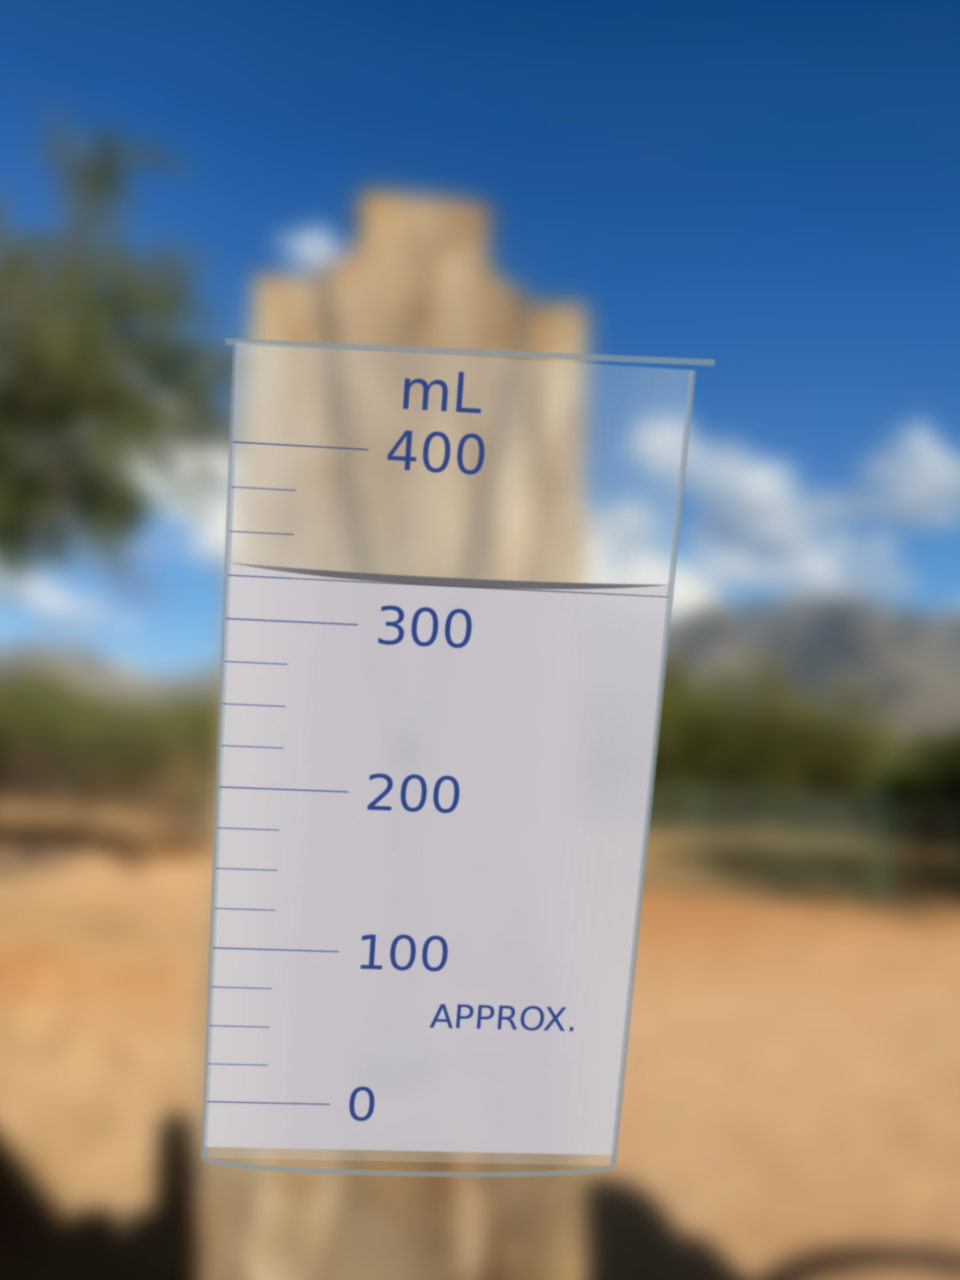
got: 325 mL
